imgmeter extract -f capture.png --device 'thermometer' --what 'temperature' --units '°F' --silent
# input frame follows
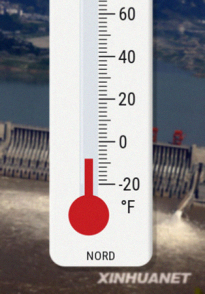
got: -8 °F
